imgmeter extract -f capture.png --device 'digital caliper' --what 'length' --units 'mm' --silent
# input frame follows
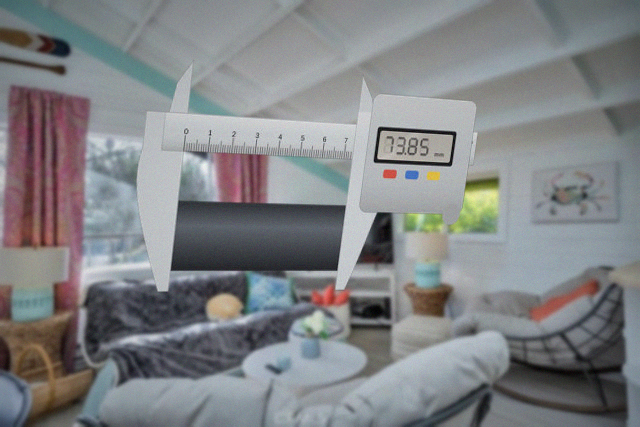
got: 73.85 mm
